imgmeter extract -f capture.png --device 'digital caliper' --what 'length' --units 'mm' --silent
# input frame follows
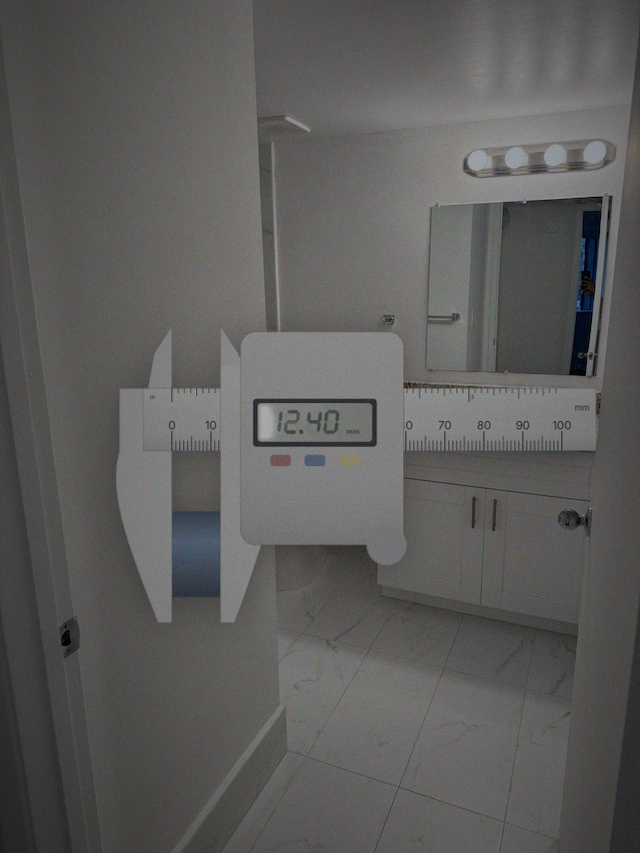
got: 12.40 mm
